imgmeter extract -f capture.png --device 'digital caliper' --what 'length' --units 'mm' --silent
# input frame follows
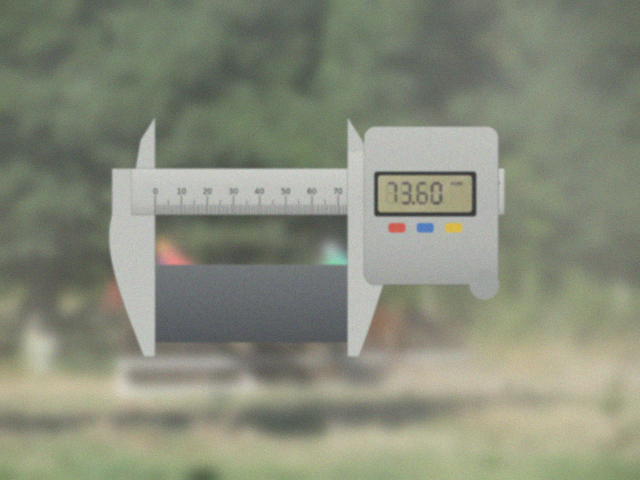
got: 73.60 mm
